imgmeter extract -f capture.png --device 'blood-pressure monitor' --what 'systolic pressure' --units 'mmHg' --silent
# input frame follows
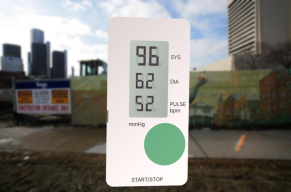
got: 96 mmHg
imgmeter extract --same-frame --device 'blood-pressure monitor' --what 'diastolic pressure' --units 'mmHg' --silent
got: 62 mmHg
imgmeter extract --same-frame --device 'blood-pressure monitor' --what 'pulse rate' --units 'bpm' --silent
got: 52 bpm
